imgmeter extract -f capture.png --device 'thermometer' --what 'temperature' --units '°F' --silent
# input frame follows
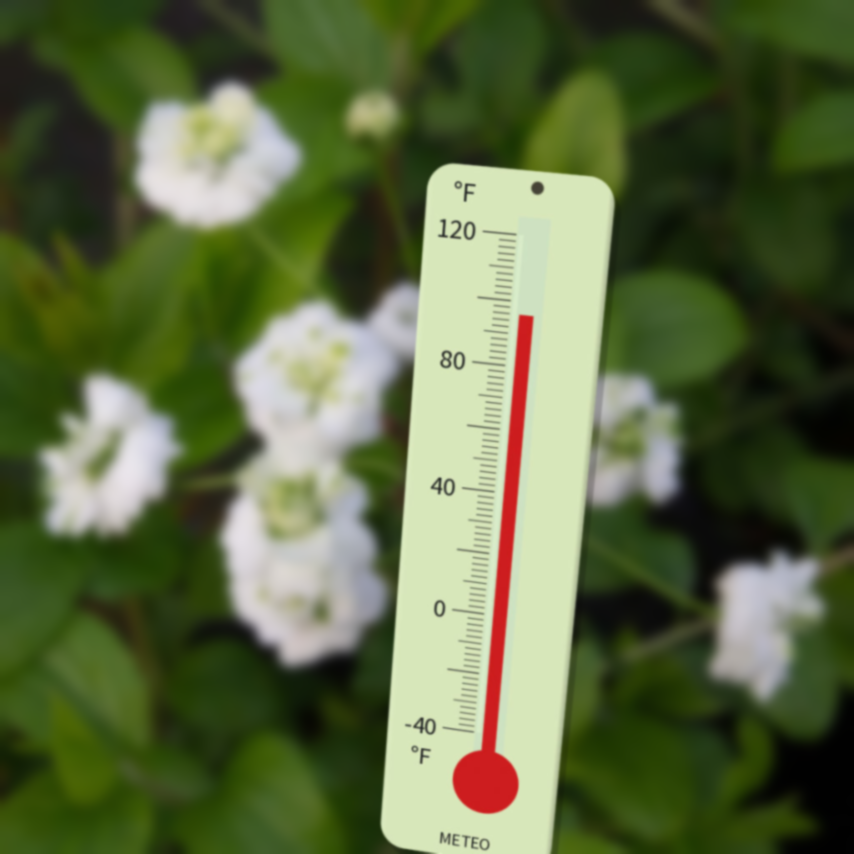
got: 96 °F
